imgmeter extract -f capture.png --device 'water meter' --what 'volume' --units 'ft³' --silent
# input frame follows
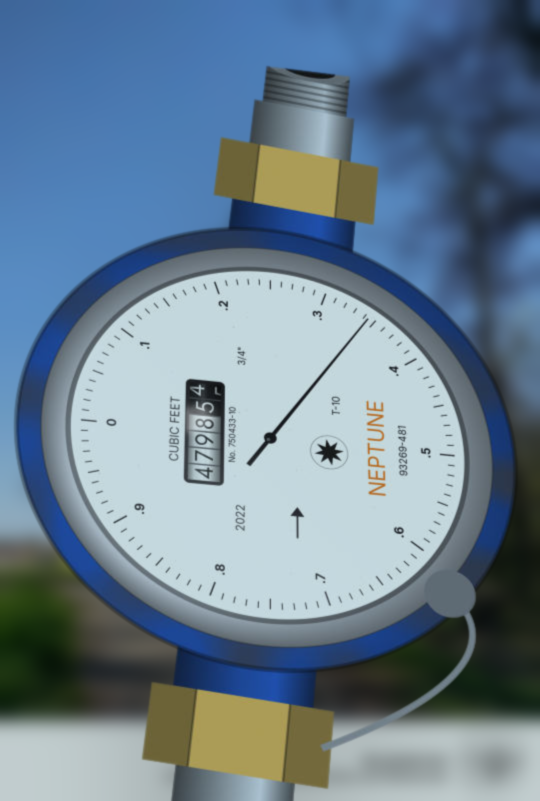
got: 479854.34 ft³
